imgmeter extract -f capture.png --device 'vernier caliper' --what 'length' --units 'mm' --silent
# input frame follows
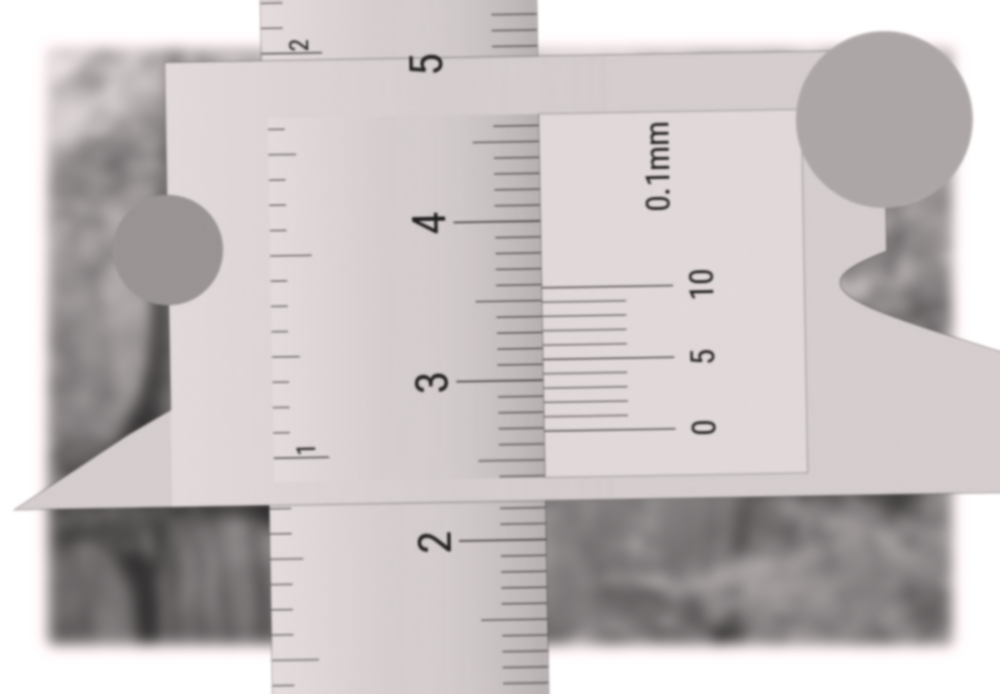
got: 26.8 mm
